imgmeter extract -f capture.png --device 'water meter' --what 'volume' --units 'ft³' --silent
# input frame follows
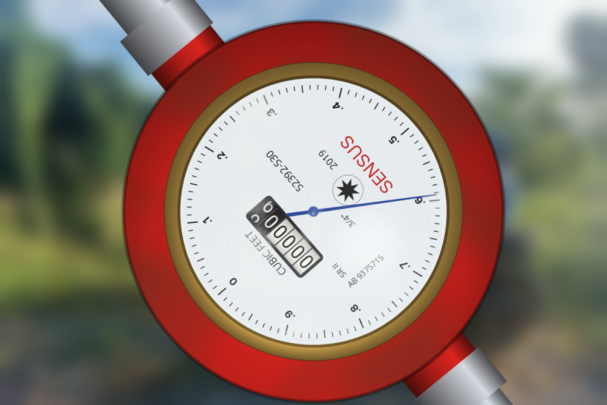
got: 8.59 ft³
